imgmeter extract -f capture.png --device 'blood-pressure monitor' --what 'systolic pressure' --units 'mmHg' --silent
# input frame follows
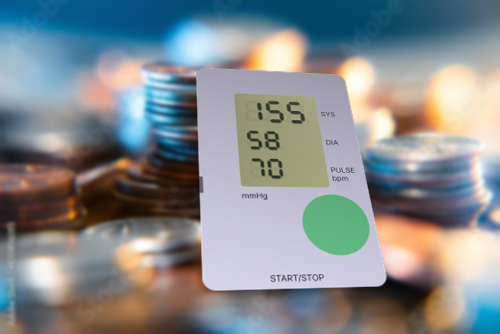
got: 155 mmHg
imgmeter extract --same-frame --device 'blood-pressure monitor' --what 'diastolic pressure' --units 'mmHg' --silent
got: 58 mmHg
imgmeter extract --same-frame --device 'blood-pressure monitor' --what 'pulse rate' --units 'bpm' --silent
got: 70 bpm
